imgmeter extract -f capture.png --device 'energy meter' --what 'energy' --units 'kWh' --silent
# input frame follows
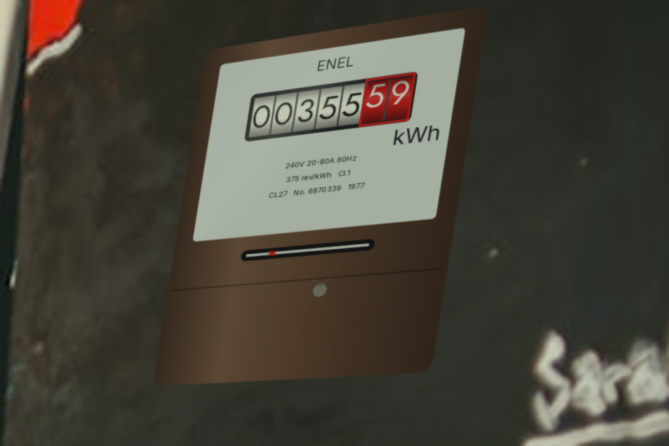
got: 355.59 kWh
